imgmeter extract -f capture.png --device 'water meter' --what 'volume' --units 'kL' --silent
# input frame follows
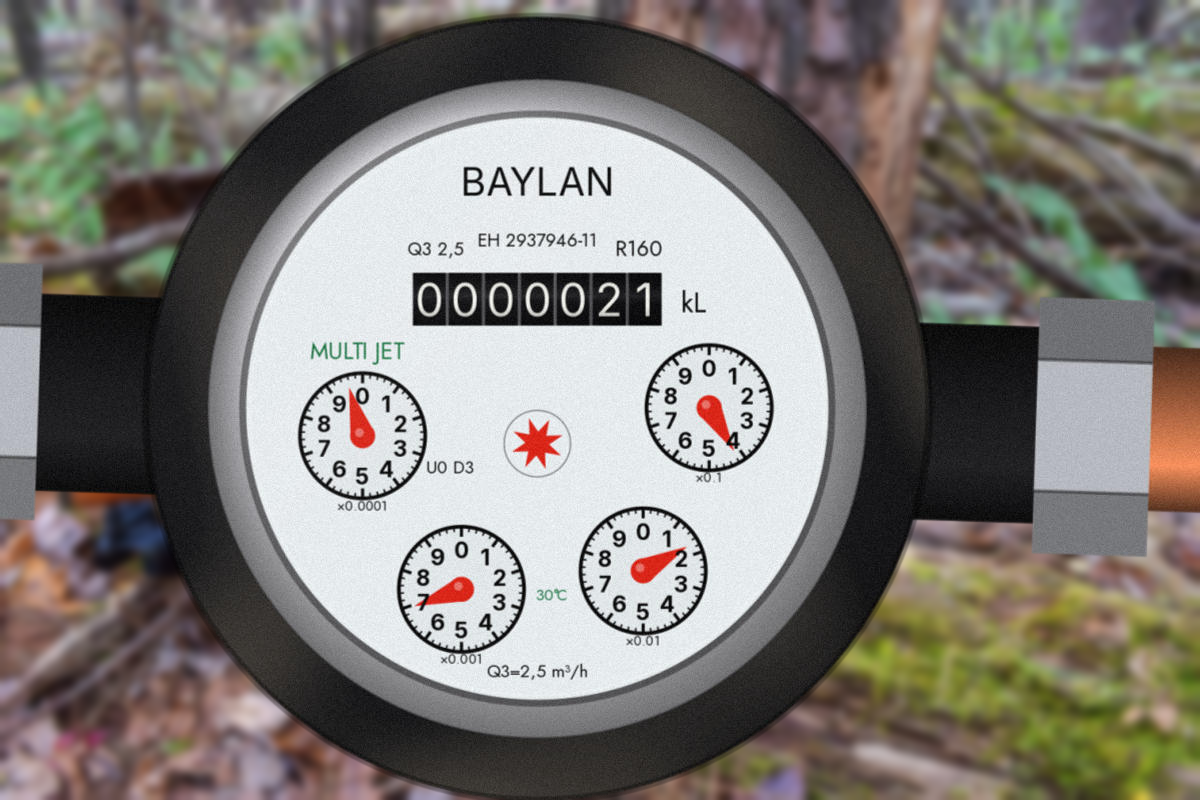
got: 21.4169 kL
